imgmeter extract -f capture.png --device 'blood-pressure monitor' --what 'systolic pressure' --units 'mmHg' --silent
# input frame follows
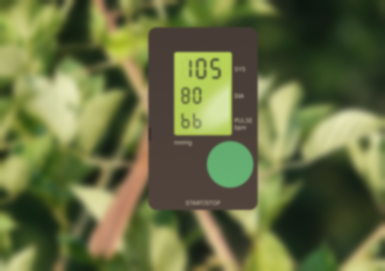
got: 105 mmHg
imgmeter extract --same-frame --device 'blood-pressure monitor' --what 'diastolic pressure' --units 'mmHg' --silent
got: 80 mmHg
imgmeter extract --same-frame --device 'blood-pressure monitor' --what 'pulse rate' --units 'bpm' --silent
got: 66 bpm
